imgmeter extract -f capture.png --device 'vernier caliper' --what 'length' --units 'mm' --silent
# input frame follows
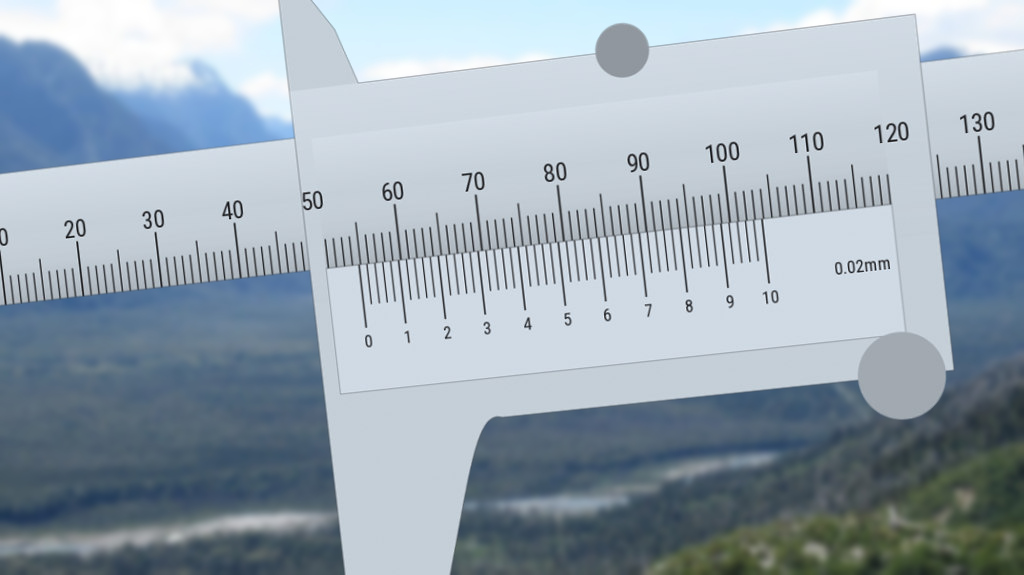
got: 54.8 mm
